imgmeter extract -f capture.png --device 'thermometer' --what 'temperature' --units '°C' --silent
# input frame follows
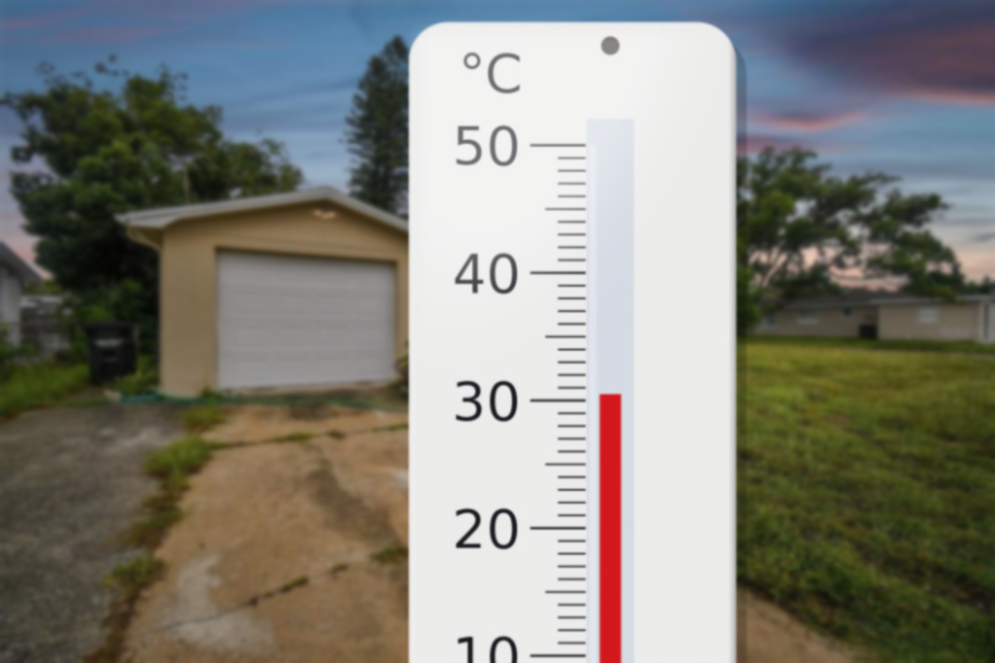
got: 30.5 °C
